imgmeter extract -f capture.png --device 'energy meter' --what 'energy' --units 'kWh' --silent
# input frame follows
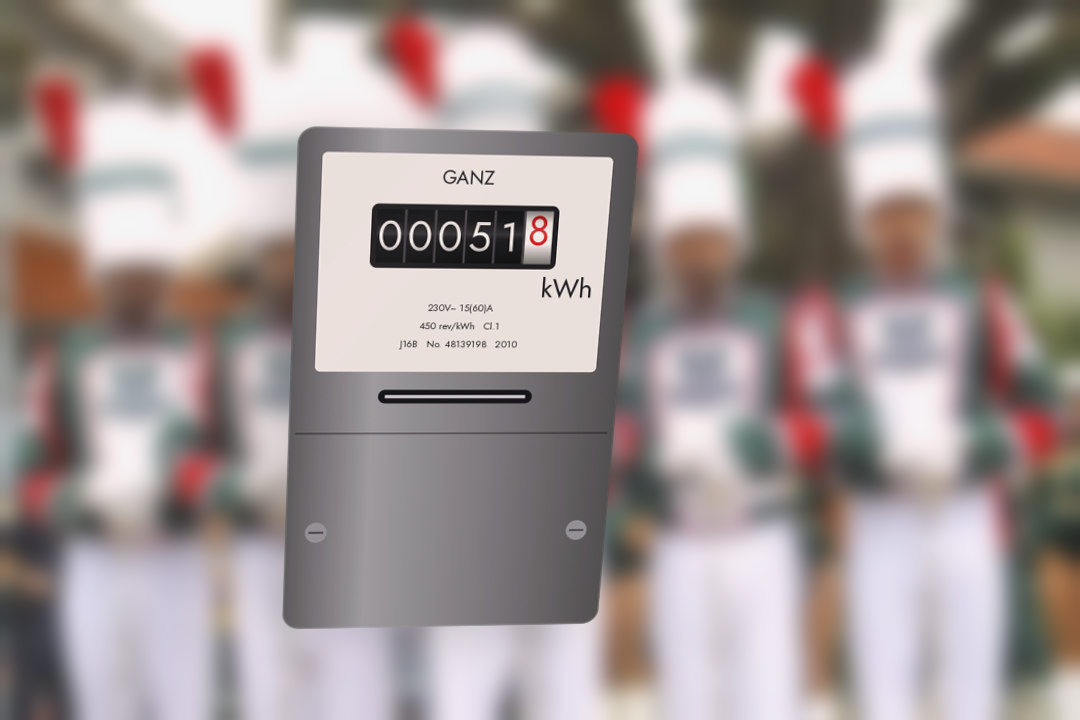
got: 51.8 kWh
